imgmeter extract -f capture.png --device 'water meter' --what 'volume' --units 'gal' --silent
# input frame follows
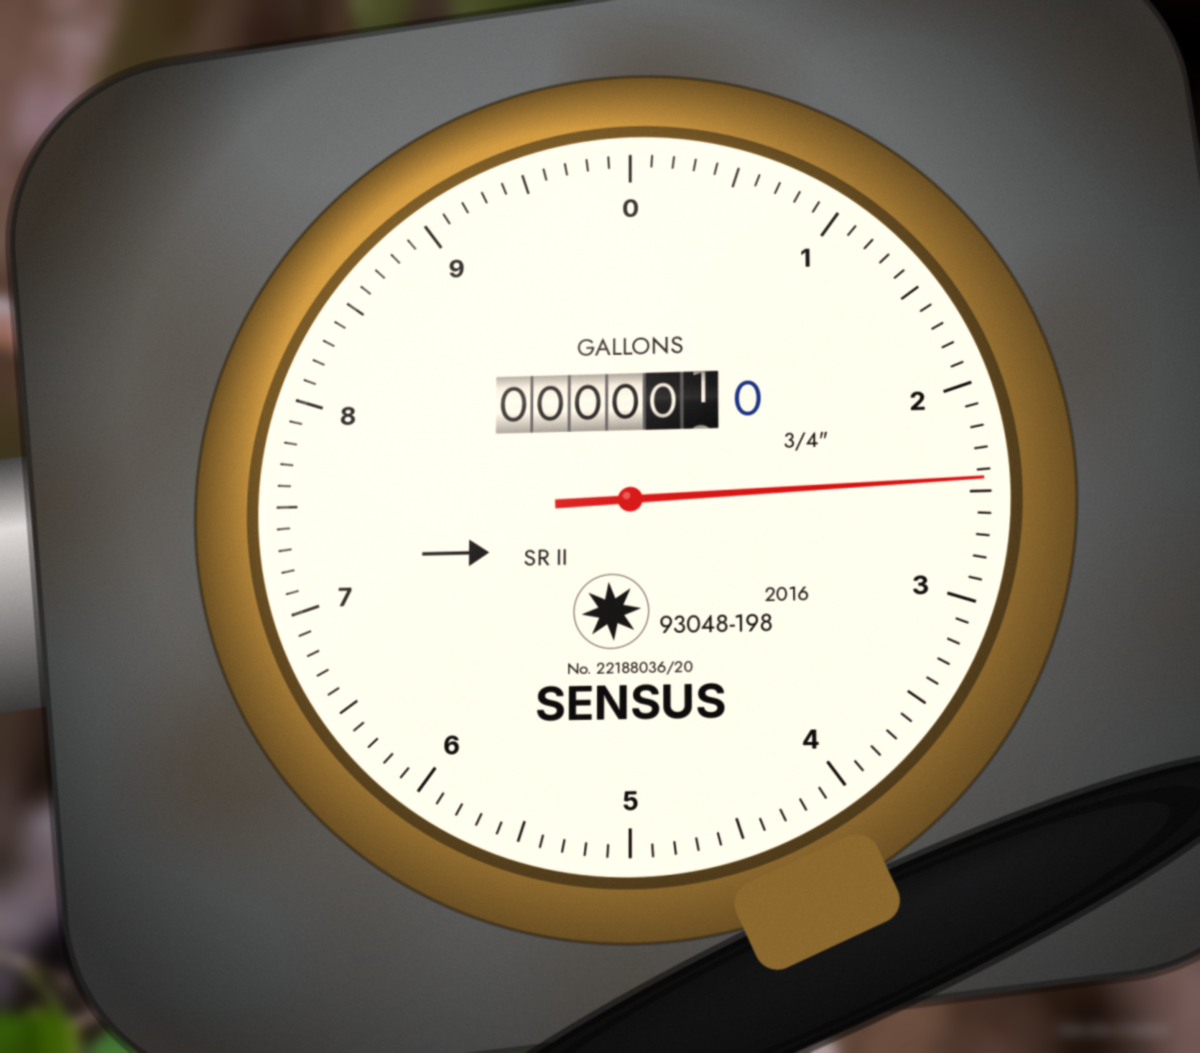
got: 12.4 gal
